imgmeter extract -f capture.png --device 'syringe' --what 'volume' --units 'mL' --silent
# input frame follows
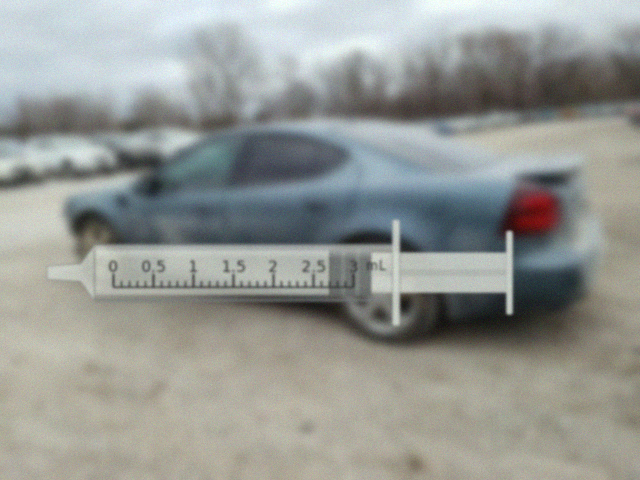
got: 2.7 mL
